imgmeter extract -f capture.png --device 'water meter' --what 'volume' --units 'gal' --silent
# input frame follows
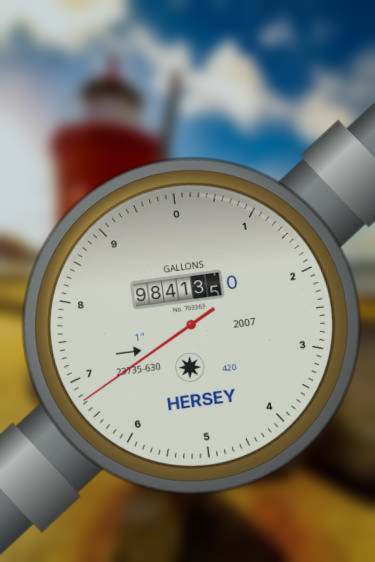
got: 9841346.7 gal
